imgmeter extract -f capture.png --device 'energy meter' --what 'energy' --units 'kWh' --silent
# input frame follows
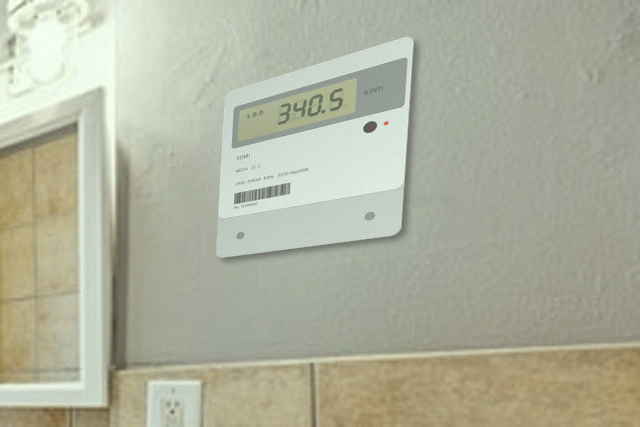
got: 340.5 kWh
